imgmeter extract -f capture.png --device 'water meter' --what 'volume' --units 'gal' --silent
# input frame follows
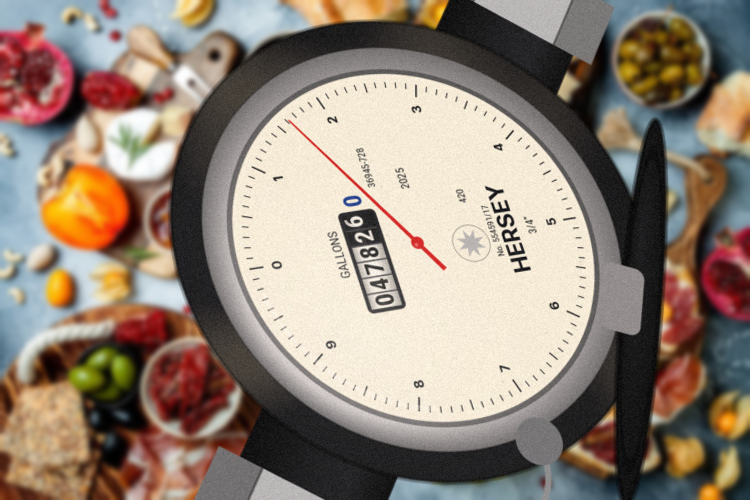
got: 478261.6 gal
